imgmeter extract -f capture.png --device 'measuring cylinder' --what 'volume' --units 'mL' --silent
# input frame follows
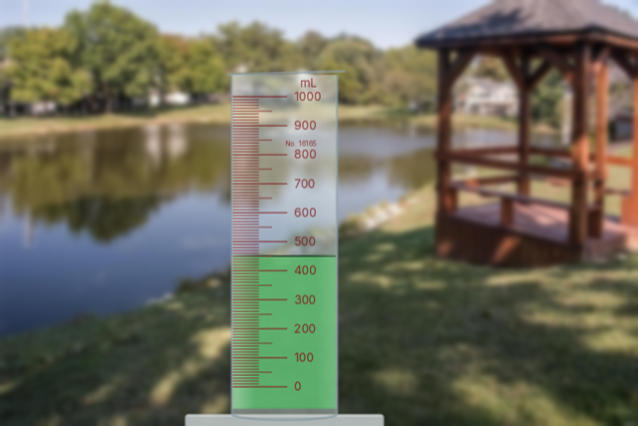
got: 450 mL
